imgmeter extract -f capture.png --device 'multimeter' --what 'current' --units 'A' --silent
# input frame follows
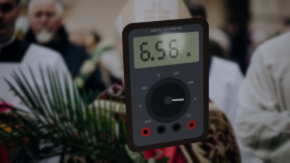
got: 6.56 A
